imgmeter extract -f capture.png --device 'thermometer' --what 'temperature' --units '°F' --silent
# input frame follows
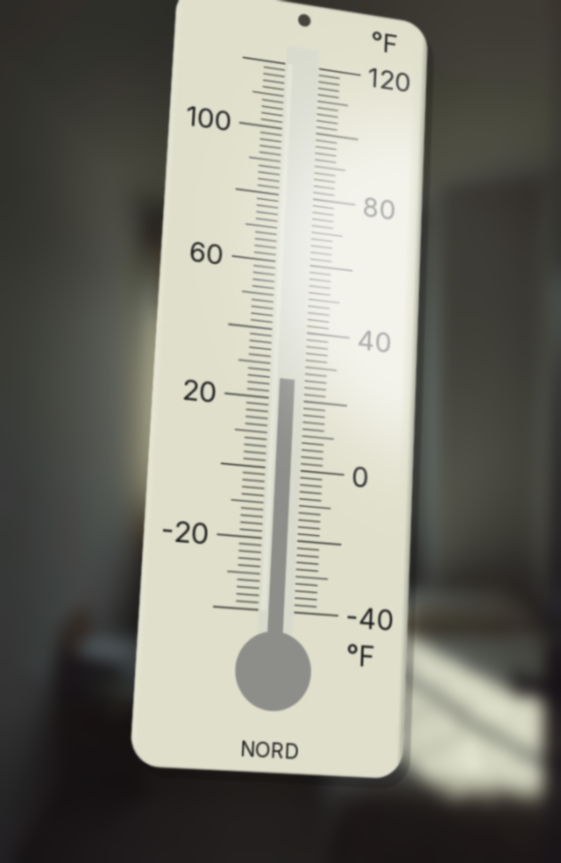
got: 26 °F
